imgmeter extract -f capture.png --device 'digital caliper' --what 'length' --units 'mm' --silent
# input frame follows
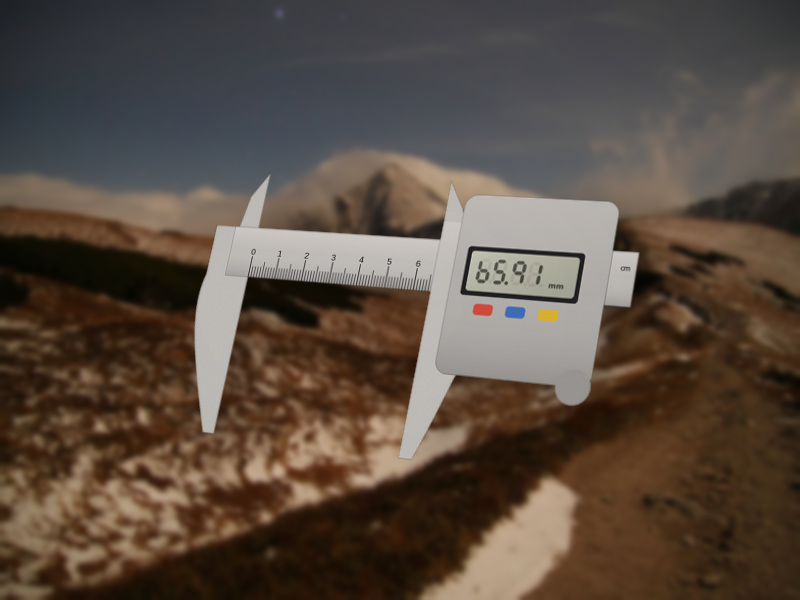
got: 65.91 mm
